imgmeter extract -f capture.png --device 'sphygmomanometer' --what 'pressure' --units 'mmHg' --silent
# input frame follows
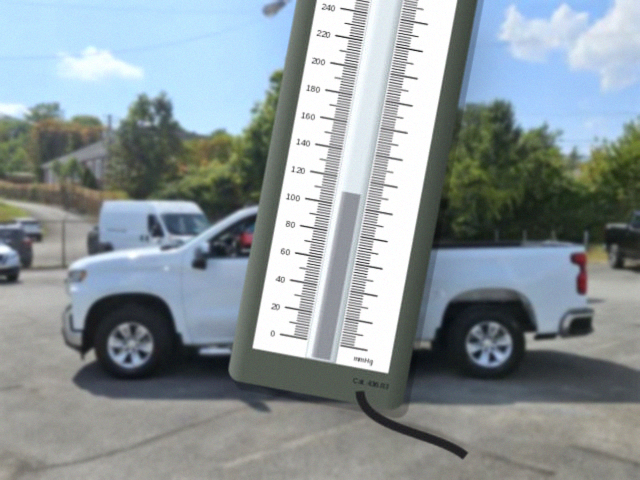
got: 110 mmHg
